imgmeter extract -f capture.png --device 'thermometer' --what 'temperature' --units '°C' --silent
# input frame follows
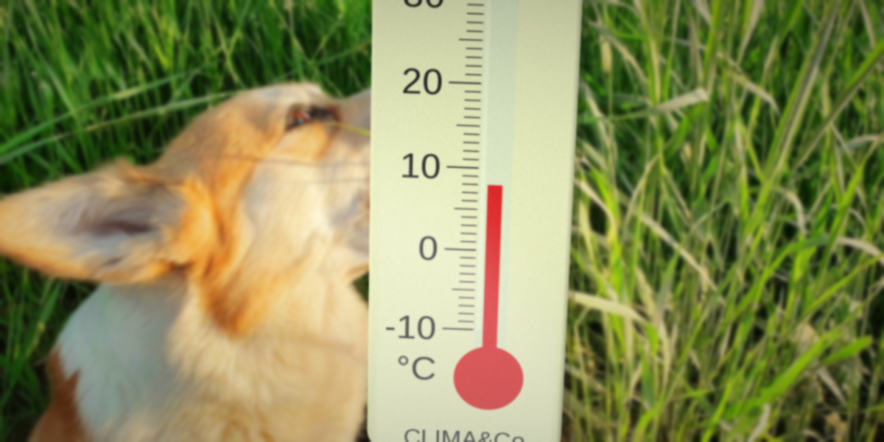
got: 8 °C
